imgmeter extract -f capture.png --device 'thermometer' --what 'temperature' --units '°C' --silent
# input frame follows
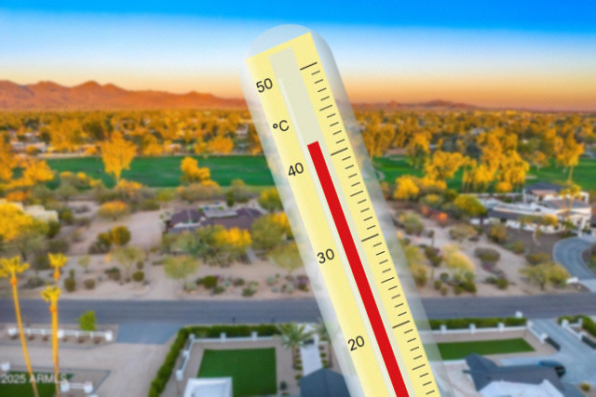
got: 42 °C
